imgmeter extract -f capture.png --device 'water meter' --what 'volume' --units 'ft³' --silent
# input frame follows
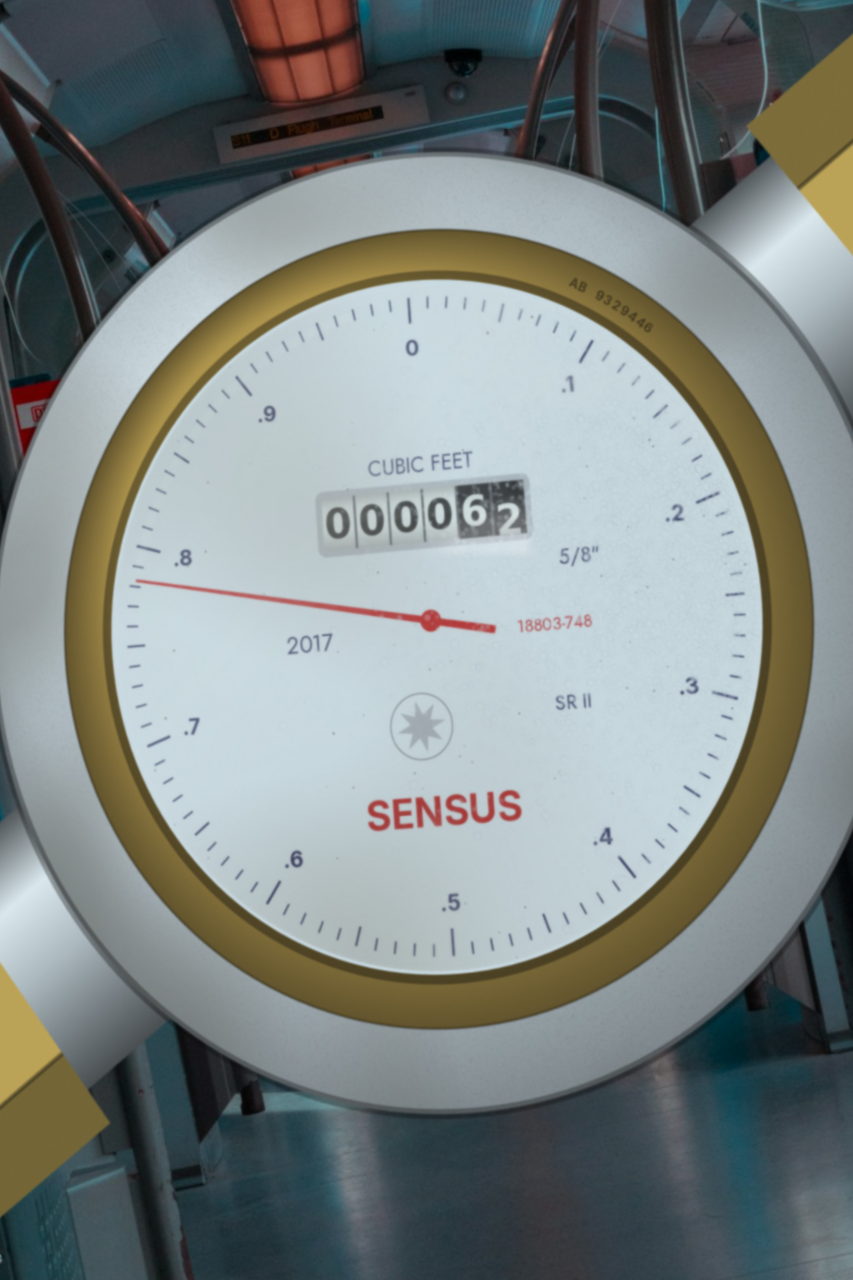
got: 61.78 ft³
